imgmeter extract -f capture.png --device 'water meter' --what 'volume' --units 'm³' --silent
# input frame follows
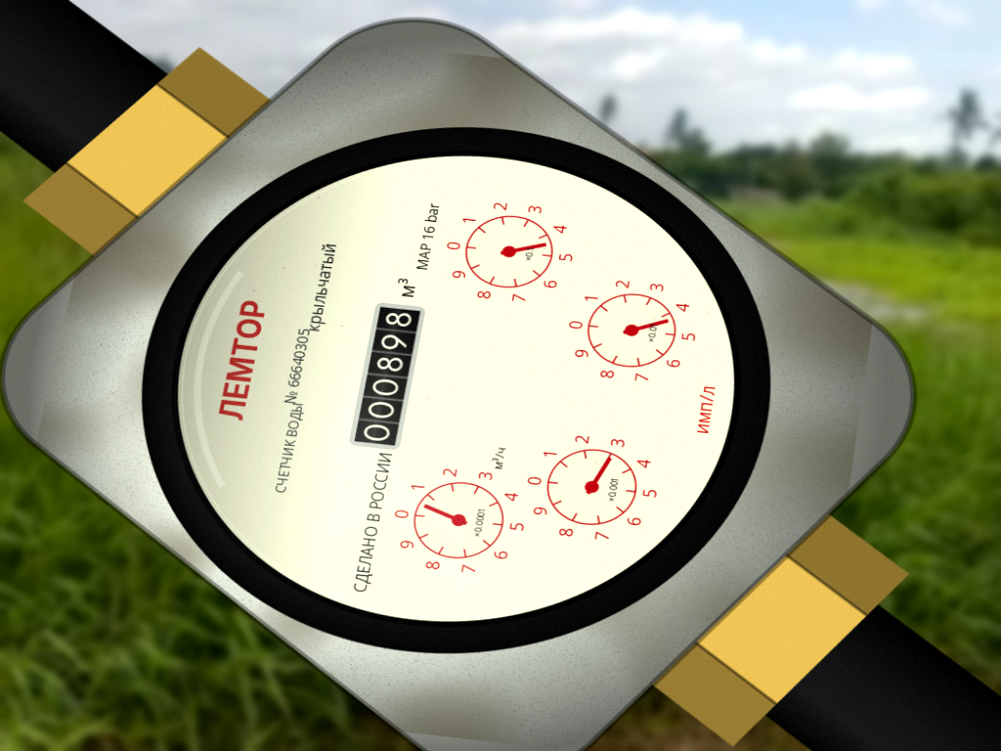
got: 898.4430 m³
